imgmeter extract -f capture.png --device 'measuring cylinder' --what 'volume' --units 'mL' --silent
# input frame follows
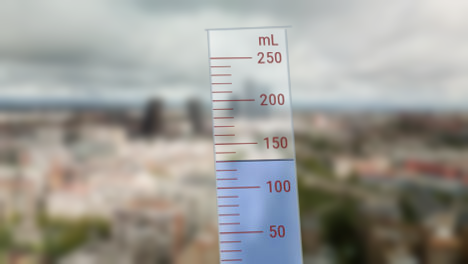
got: 130 mL
